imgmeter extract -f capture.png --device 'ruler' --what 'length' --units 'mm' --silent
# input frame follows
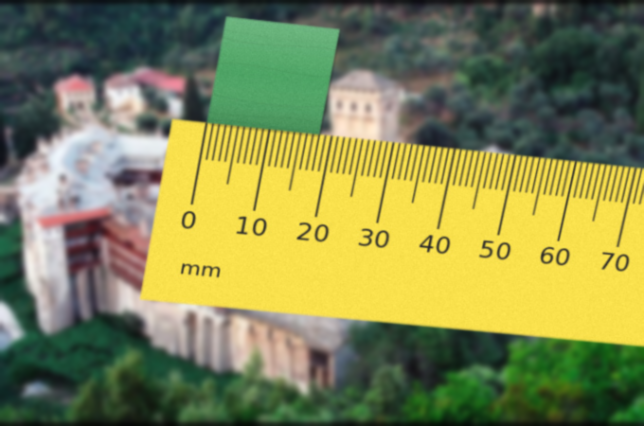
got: 18 mm
